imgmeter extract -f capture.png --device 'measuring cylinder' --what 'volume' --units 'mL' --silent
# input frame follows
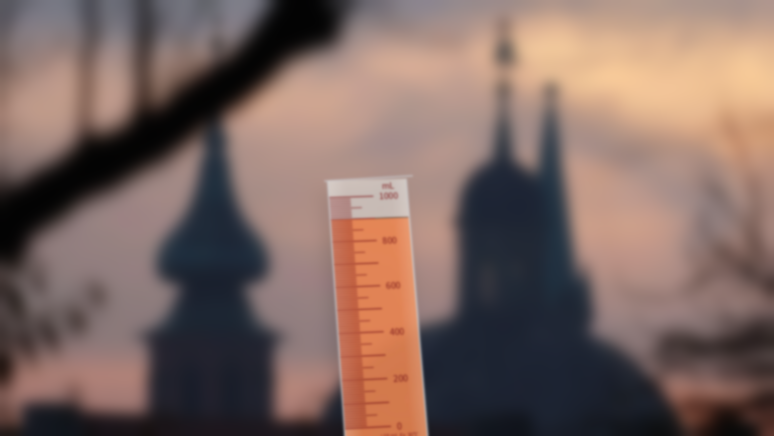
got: 900 mL
